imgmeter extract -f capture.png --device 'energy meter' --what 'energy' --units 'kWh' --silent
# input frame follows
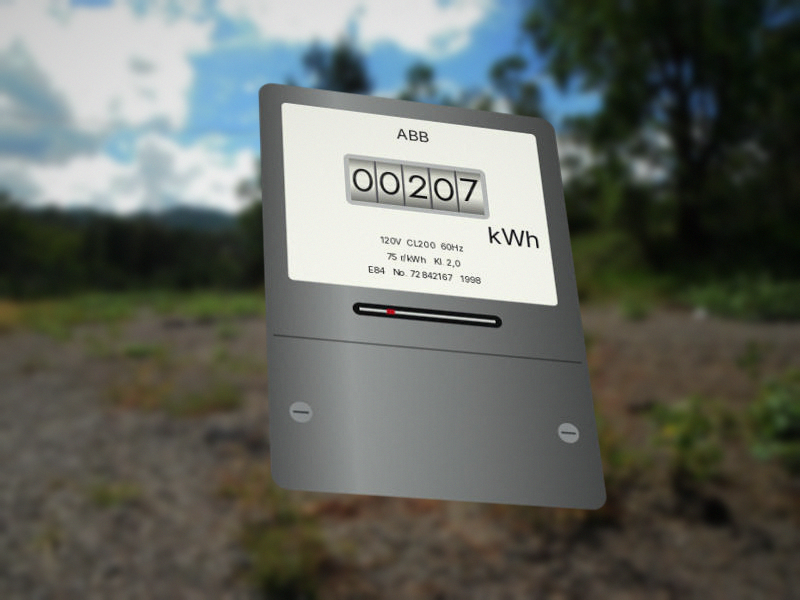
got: 207 kWh
